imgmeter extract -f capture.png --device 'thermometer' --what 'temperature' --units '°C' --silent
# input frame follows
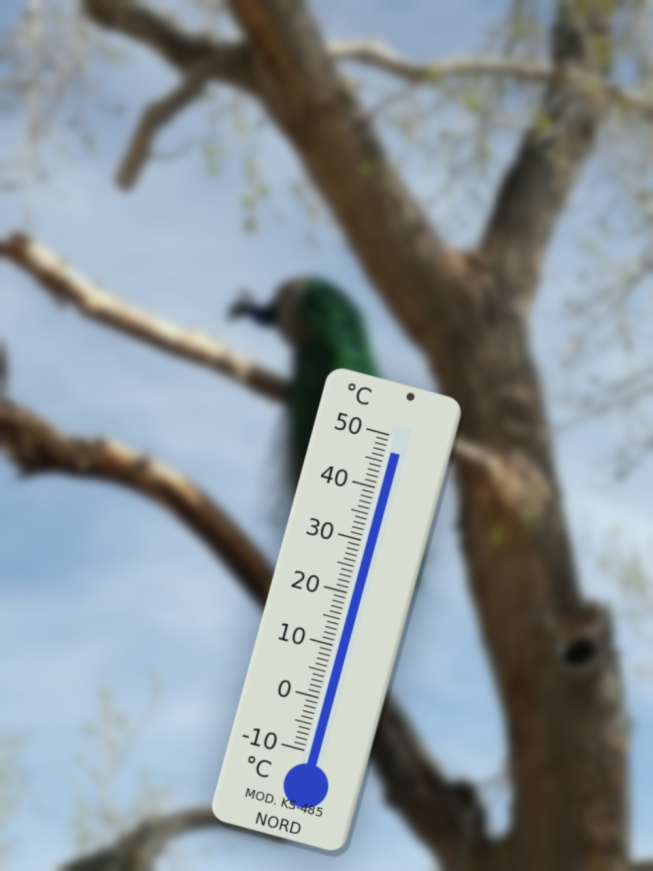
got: 47 °C
